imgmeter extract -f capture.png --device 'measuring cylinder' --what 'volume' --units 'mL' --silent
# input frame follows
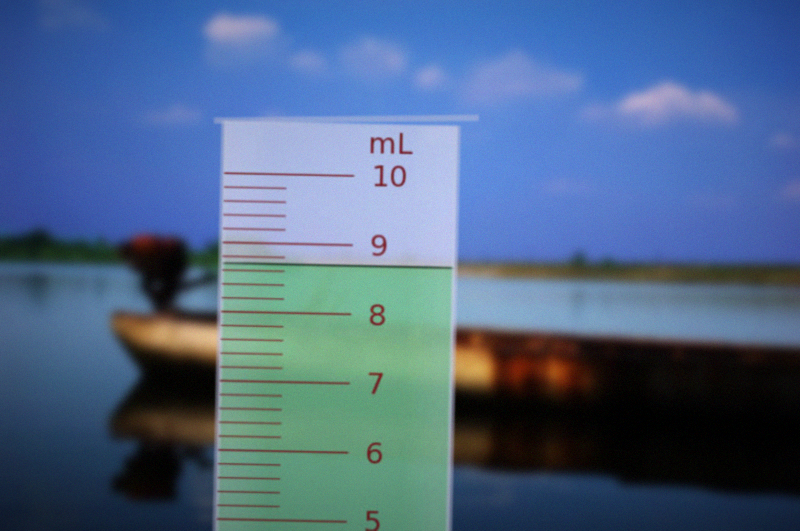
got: 8.7 mL
